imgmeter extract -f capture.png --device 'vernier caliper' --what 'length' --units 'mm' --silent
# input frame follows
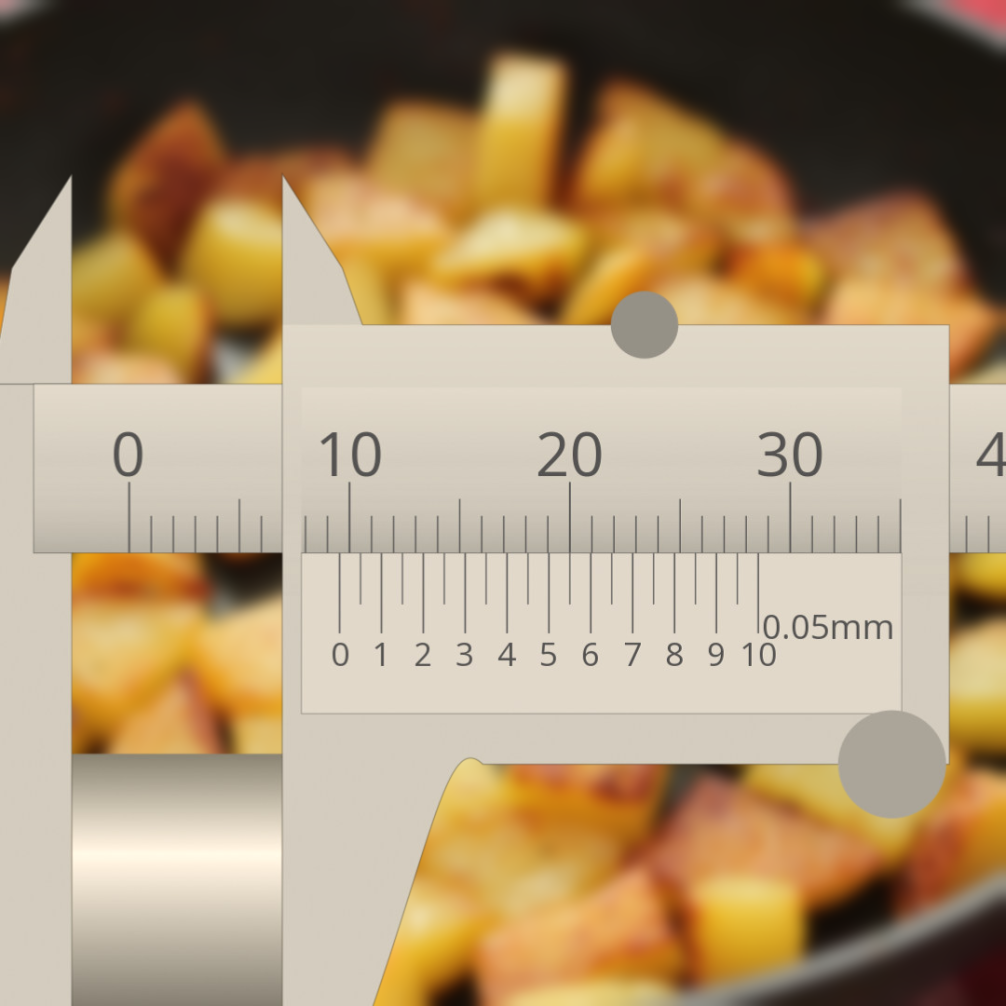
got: 9.55 mm
